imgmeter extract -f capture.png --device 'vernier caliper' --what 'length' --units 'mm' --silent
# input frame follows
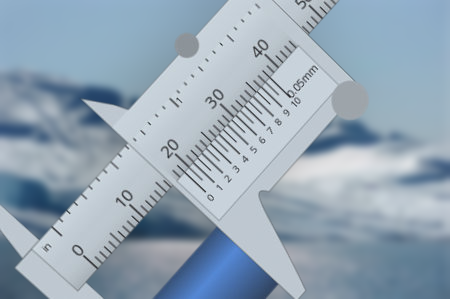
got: 19.0 mm
